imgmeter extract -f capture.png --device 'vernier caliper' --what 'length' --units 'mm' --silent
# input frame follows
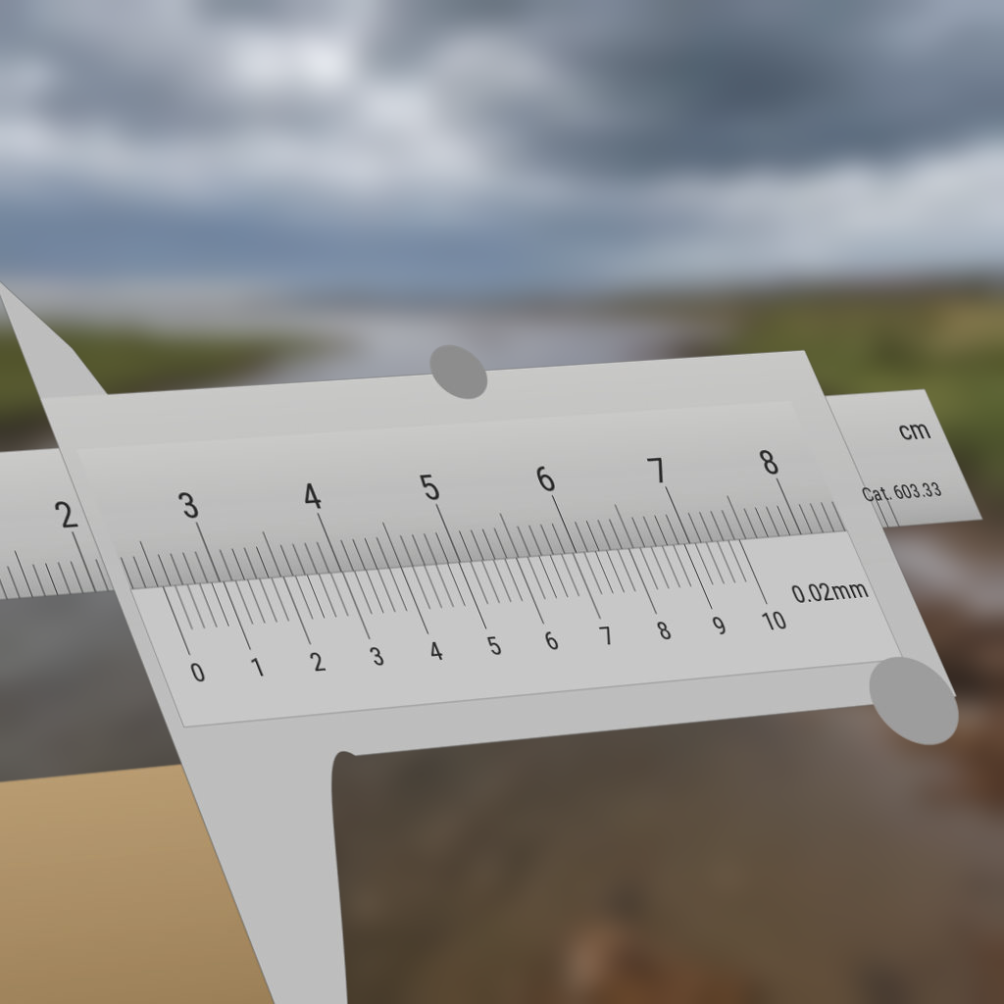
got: 25.4 mm
